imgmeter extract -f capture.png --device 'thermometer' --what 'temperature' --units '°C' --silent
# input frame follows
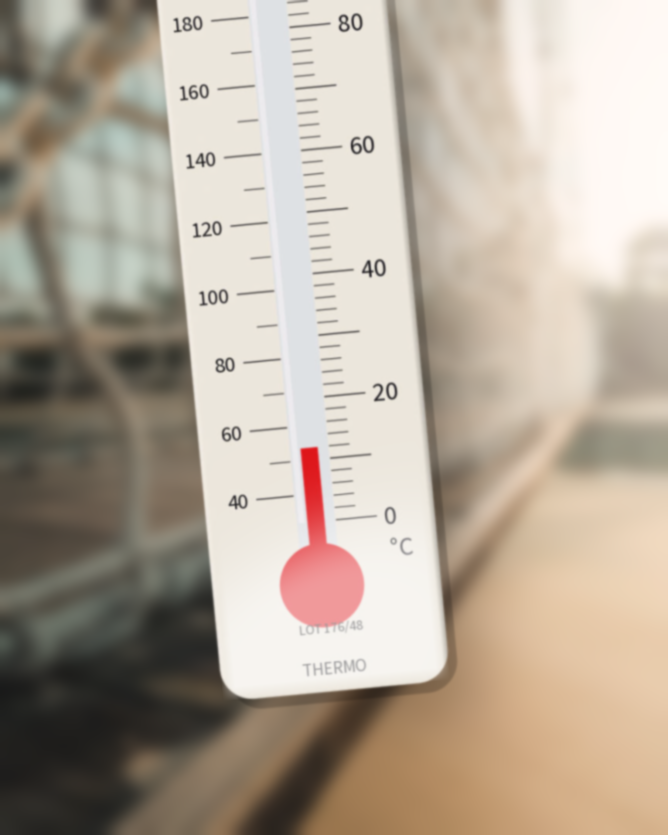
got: 12 °C
